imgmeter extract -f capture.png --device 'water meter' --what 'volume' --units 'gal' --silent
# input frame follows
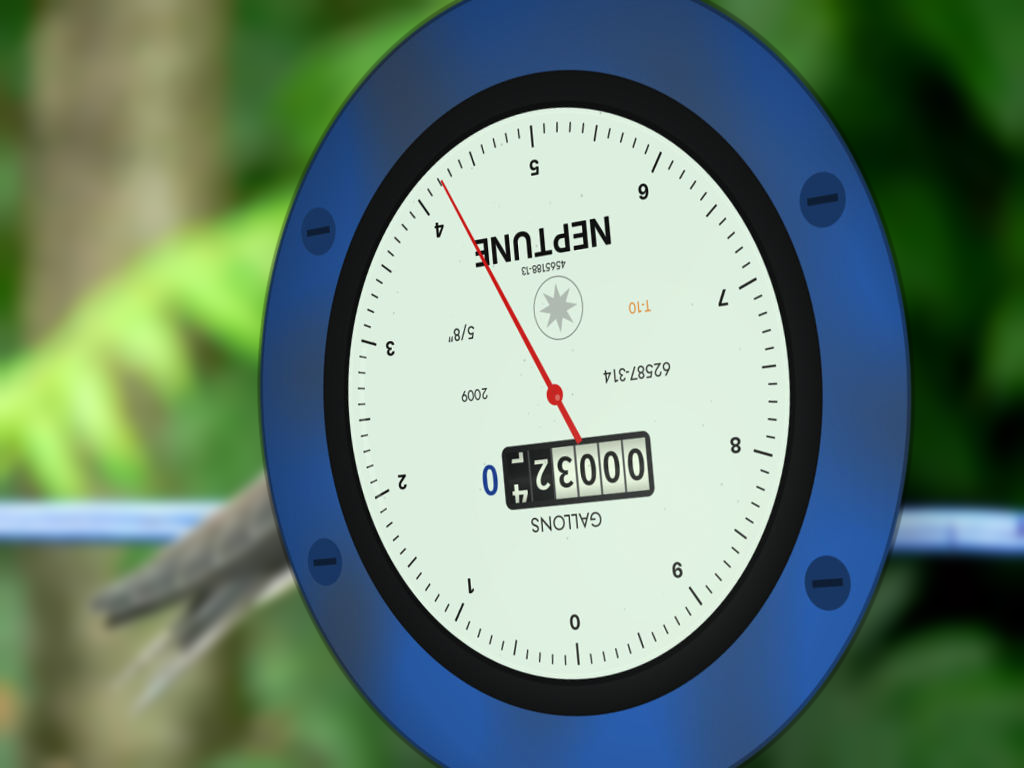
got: 3244.2 gal
